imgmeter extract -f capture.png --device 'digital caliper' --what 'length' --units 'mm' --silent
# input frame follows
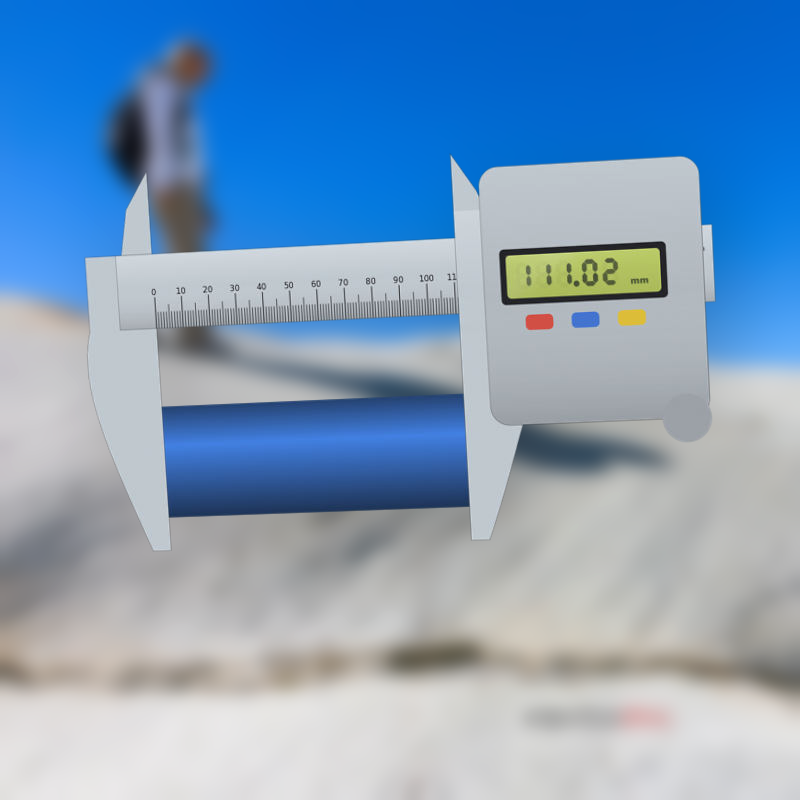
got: 111.02 mm
